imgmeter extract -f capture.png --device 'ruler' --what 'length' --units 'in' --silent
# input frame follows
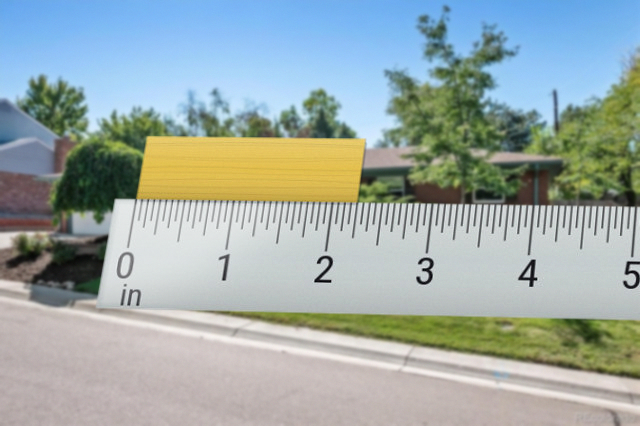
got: 2.25 in
